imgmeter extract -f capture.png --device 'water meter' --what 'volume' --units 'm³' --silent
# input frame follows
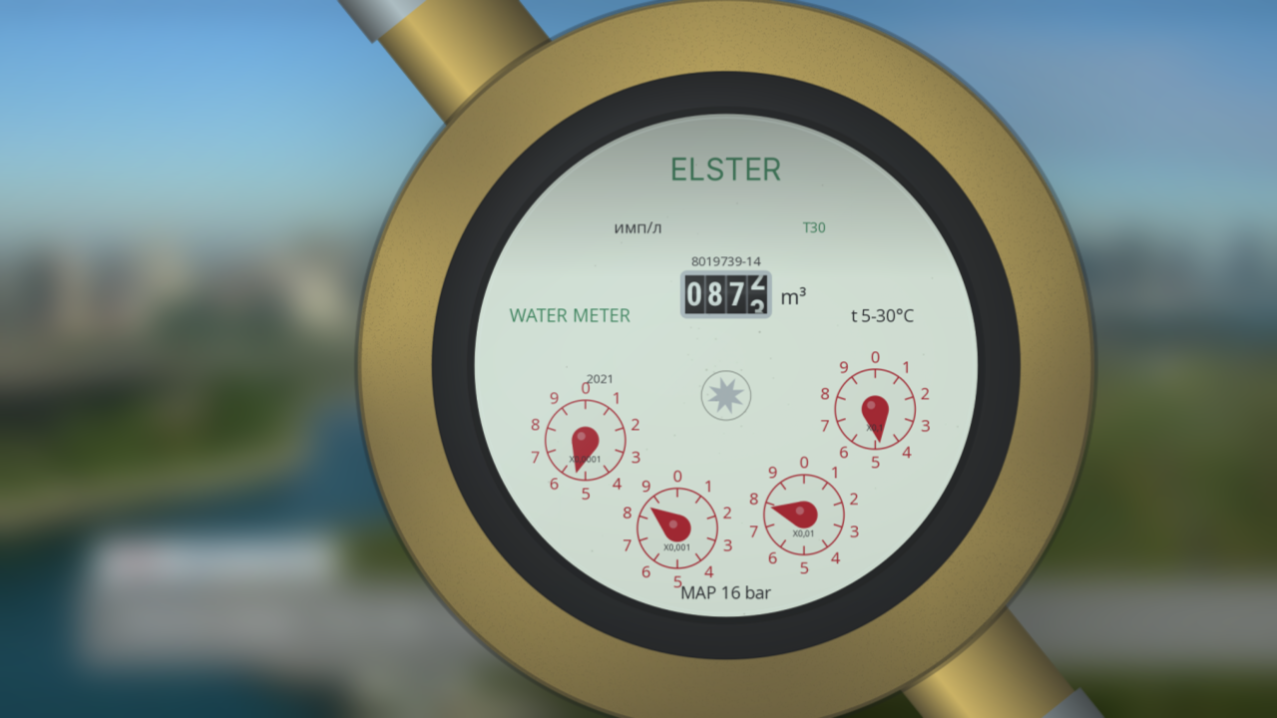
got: 872.4785 m³
